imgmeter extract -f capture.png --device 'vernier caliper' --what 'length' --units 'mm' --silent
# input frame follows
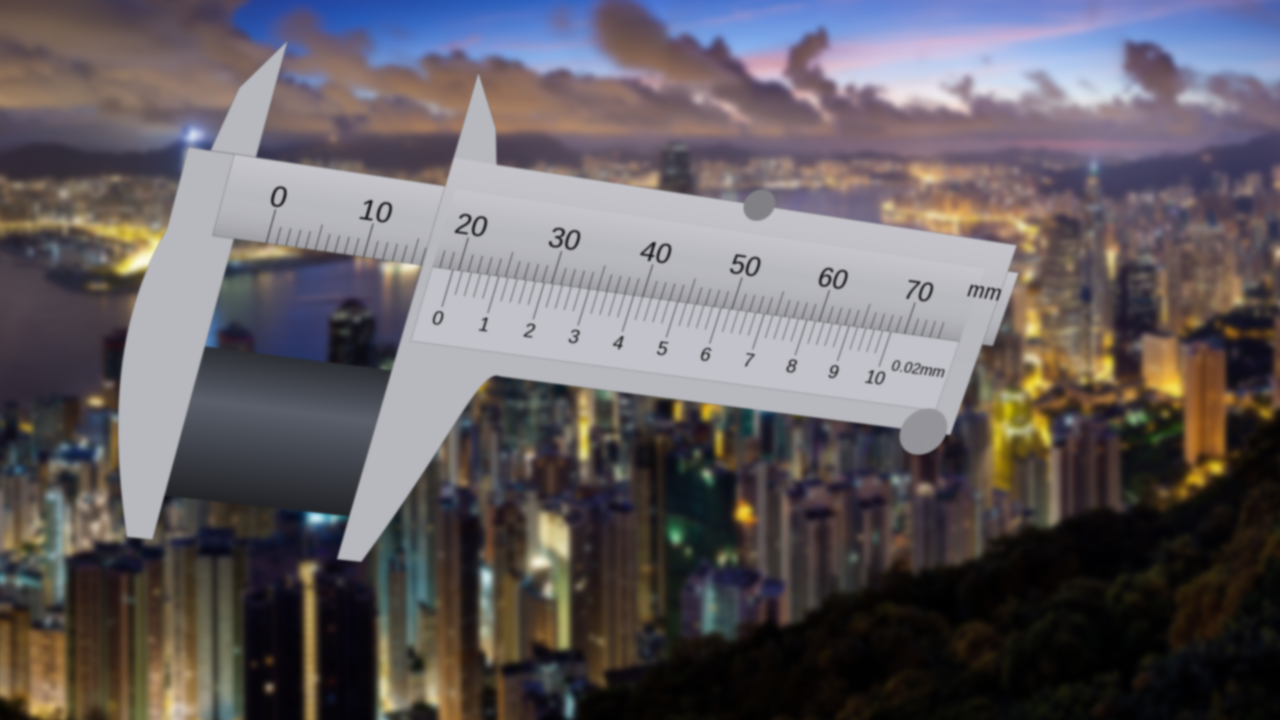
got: 19.4 mm
